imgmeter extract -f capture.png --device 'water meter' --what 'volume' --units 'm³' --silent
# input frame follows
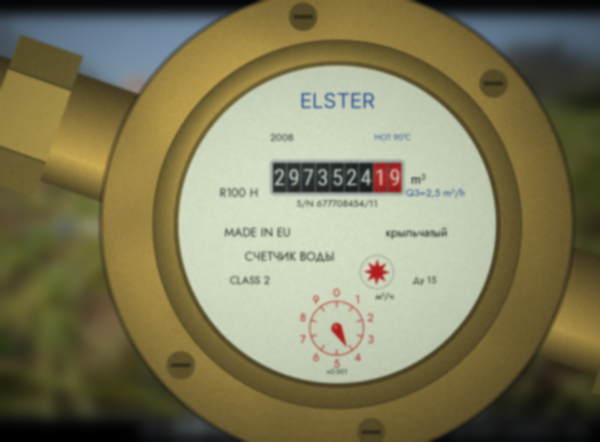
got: 2973524.194 m³
